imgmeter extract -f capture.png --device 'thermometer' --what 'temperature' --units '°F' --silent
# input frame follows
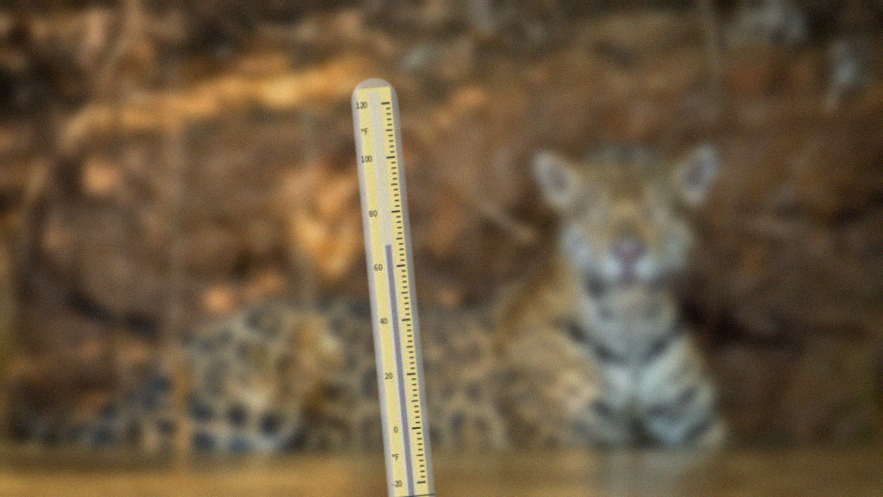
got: 68 °F
